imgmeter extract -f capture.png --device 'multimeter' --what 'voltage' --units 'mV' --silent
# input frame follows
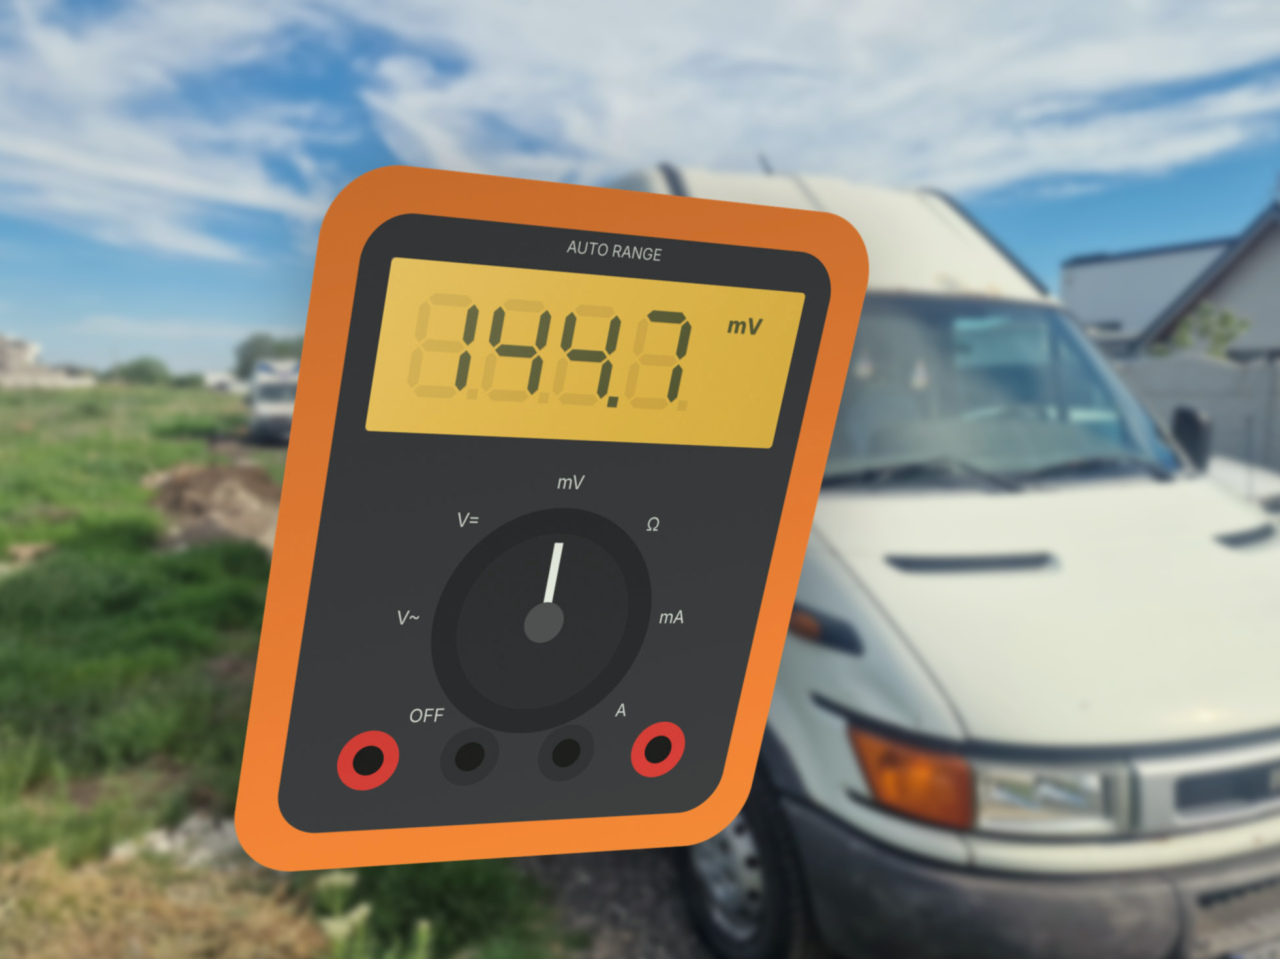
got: 144.7 mV
